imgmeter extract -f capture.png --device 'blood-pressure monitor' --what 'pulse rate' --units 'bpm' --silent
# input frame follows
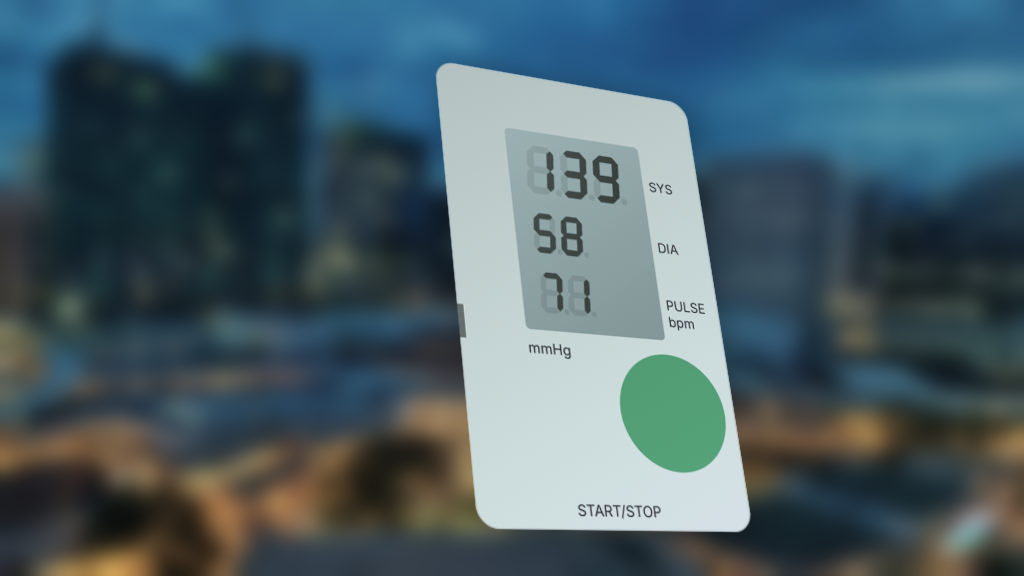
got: 71 bpm
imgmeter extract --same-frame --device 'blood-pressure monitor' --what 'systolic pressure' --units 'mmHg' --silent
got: 139 mmHg
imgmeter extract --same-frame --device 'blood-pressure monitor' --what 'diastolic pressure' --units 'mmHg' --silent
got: 58 mmHg
